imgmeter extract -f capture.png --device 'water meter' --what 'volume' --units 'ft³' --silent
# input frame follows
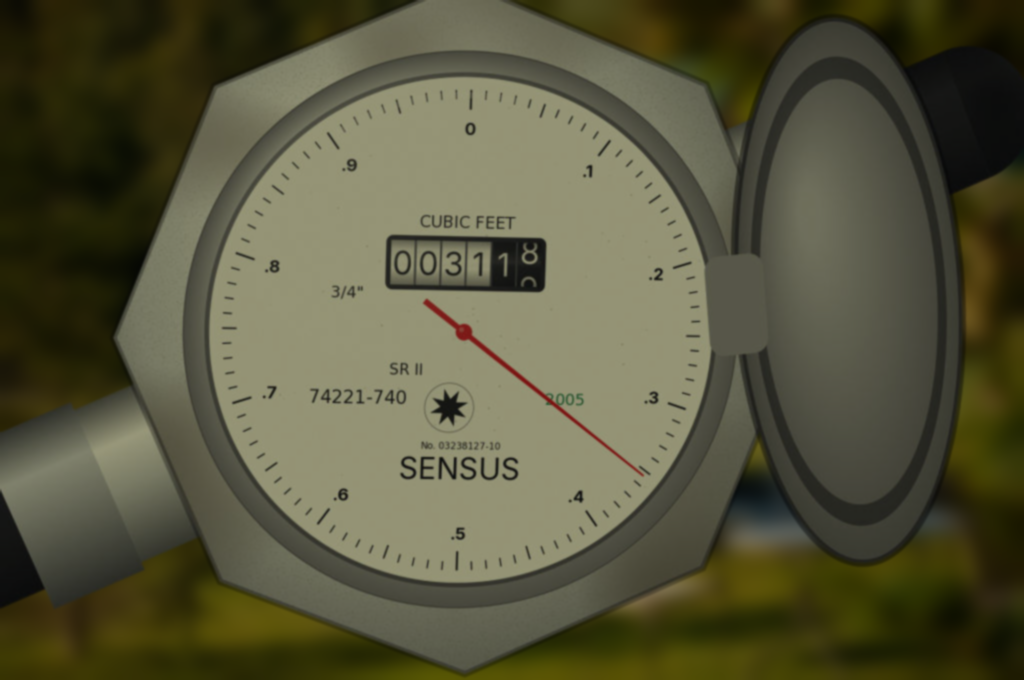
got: 3118.35 ft³
